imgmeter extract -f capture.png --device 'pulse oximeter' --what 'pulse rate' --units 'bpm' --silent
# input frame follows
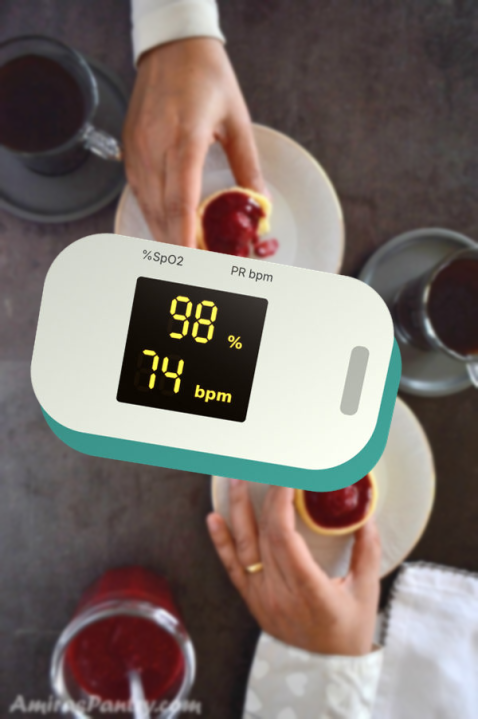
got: 74 bpm
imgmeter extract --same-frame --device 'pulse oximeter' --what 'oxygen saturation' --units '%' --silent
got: 98 %
